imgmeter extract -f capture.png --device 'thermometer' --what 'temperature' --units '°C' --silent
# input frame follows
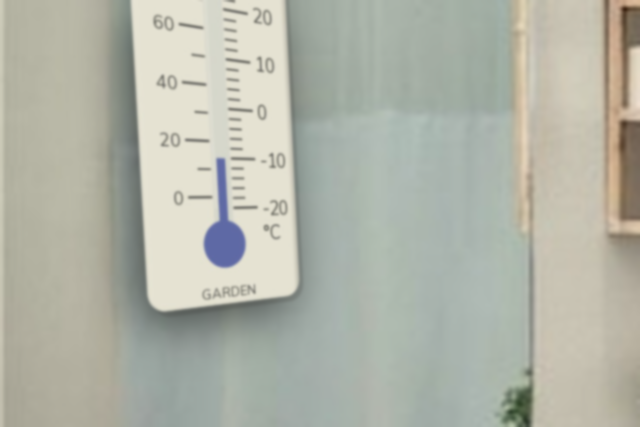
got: -10 °C
